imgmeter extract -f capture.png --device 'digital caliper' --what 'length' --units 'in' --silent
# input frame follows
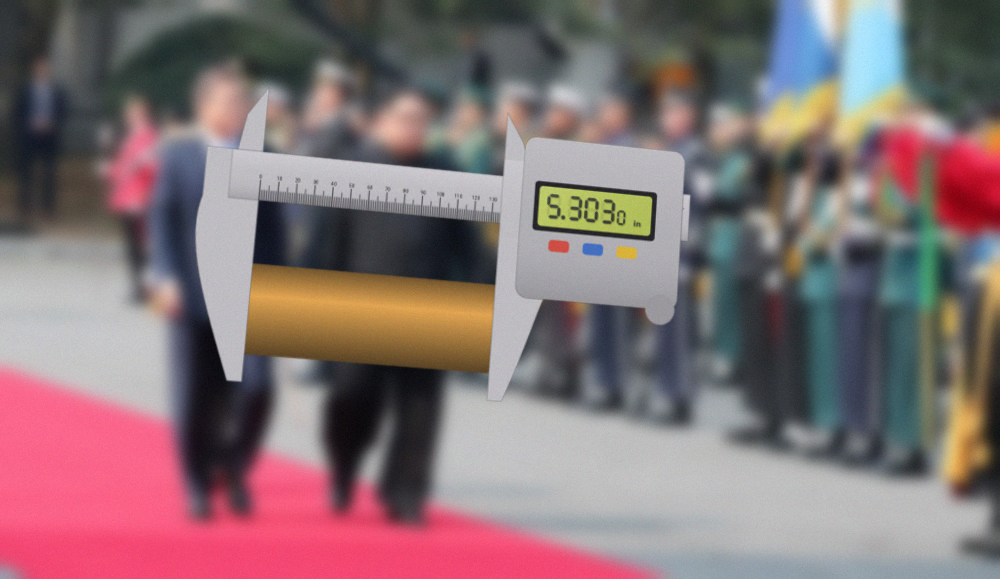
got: 5.3030 in
